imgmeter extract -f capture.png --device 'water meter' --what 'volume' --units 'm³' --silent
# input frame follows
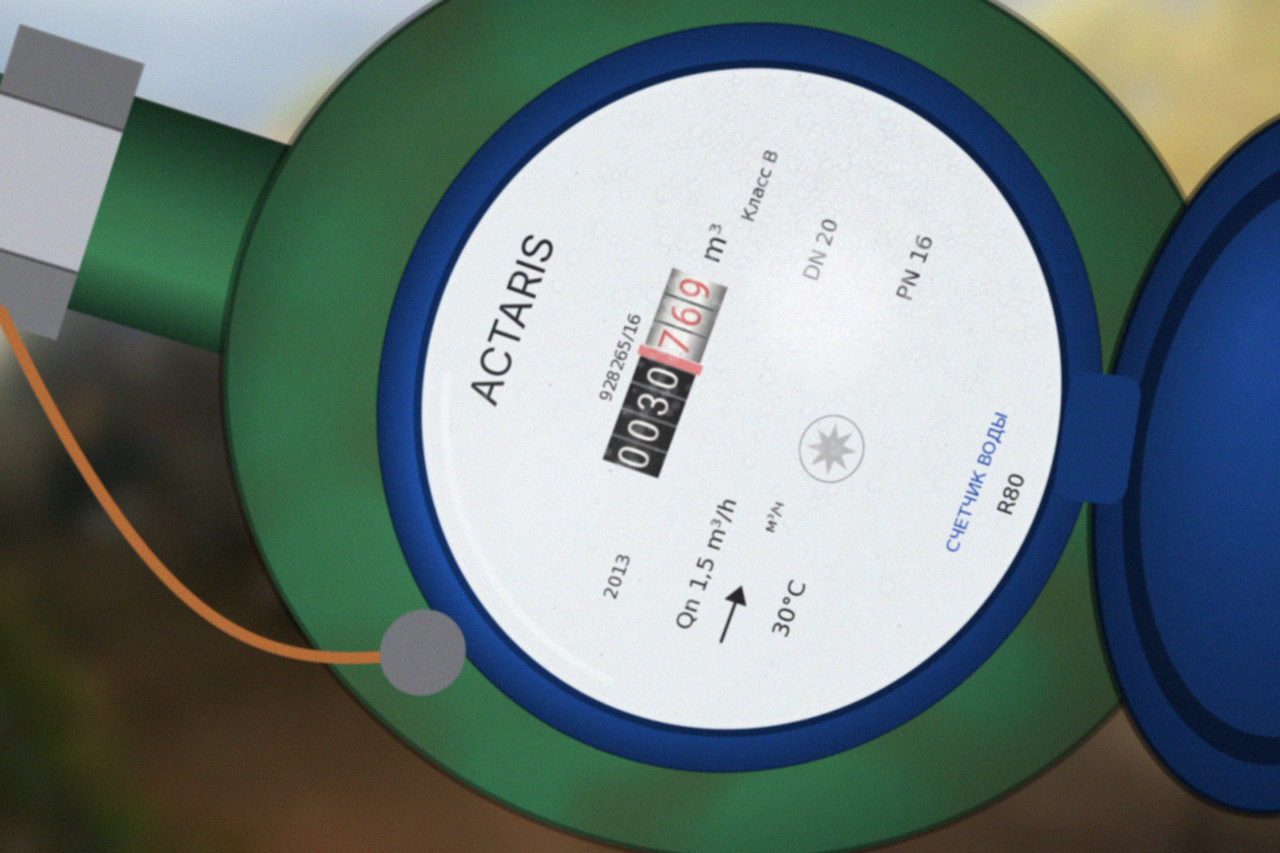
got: 30.769 m³
